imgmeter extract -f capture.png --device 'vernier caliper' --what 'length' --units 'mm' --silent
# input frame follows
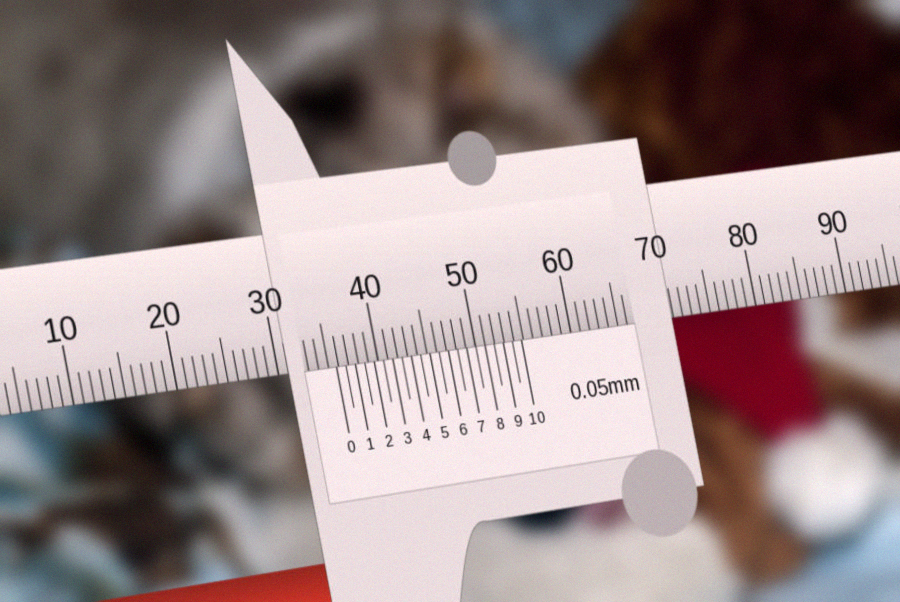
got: 35.8 mm
